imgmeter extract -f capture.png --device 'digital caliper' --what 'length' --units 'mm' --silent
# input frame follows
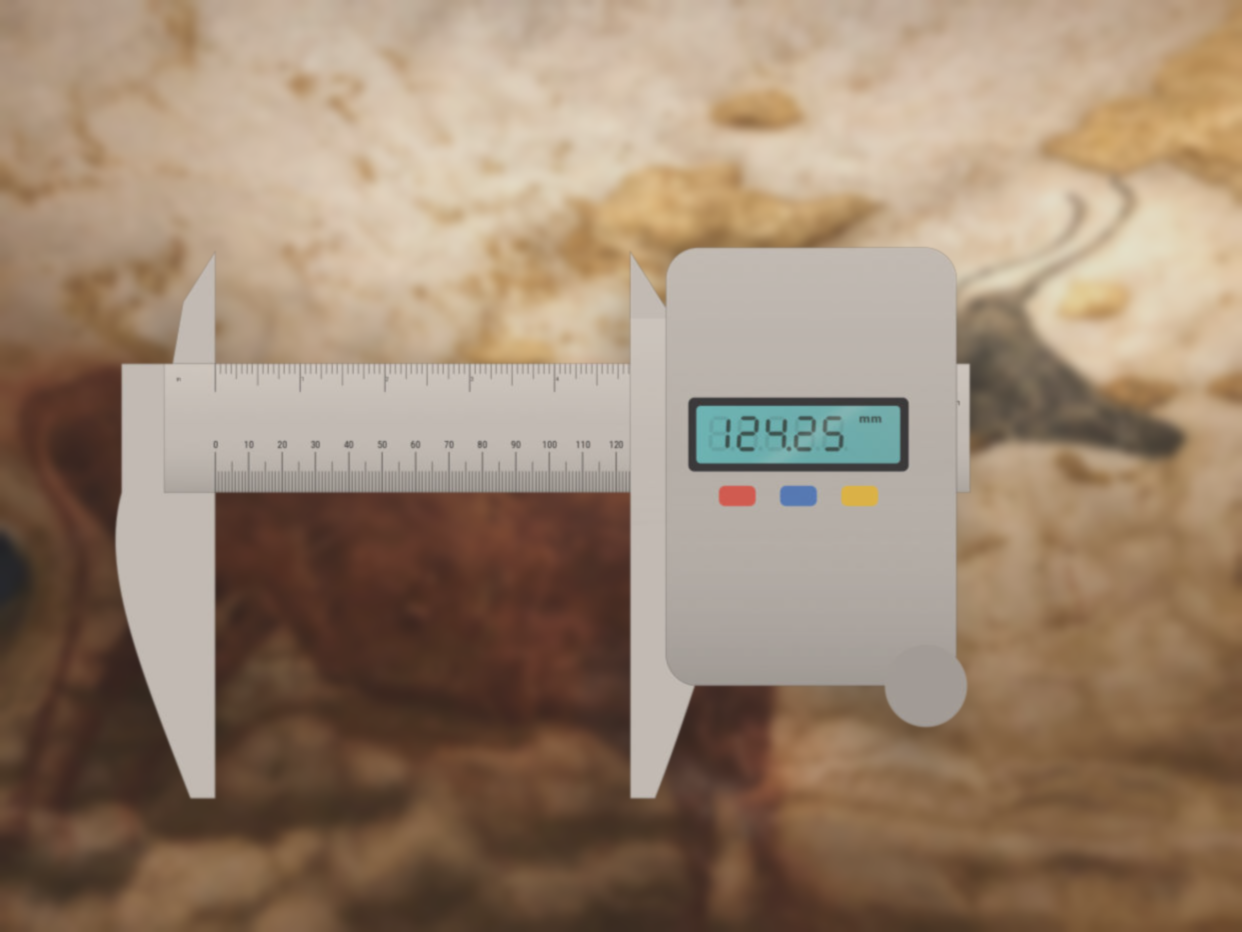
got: 124.25 mm
